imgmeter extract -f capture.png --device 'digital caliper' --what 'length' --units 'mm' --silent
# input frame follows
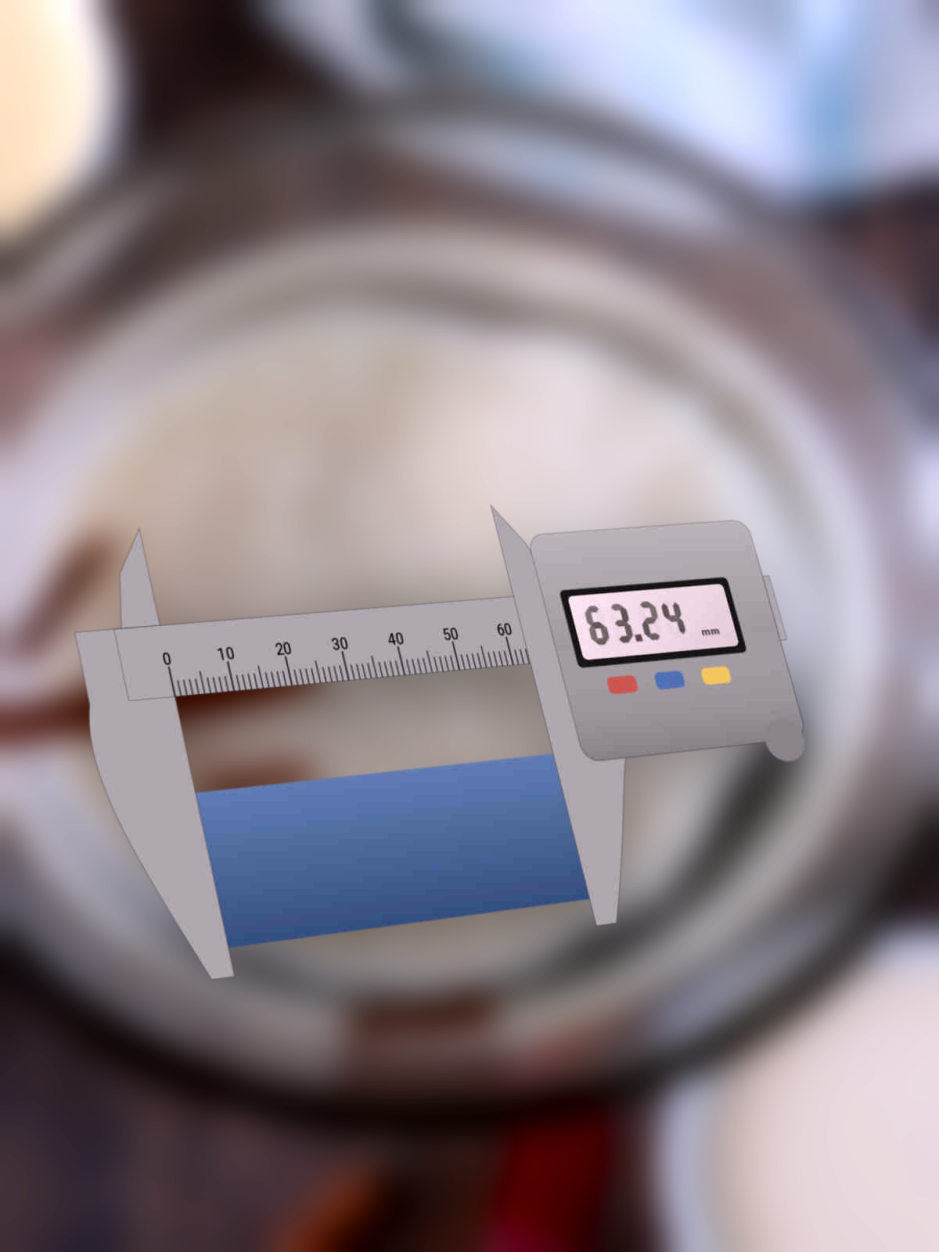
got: 63.24 mm
